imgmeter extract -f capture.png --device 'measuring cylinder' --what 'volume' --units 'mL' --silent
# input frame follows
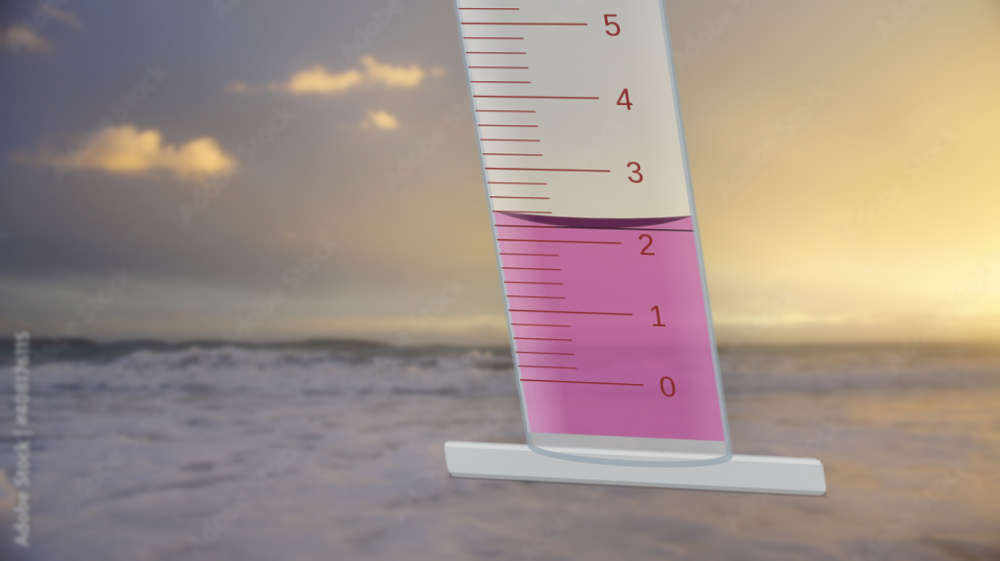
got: 2.2 mL
